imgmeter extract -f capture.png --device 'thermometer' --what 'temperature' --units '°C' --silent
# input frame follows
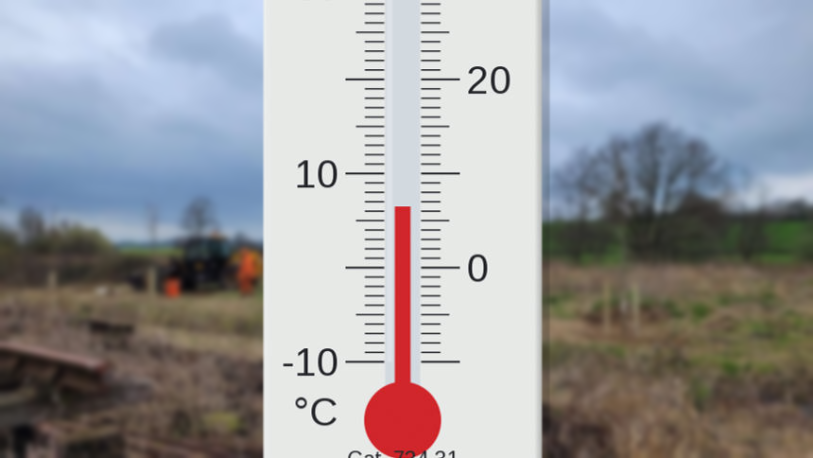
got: 6.5 °C
